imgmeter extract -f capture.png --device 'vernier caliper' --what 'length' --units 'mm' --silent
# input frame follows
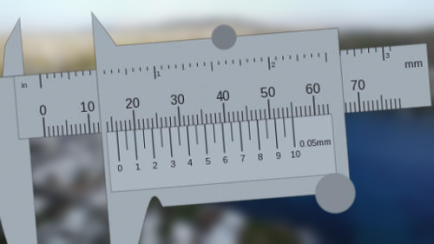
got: 16.0 mm
